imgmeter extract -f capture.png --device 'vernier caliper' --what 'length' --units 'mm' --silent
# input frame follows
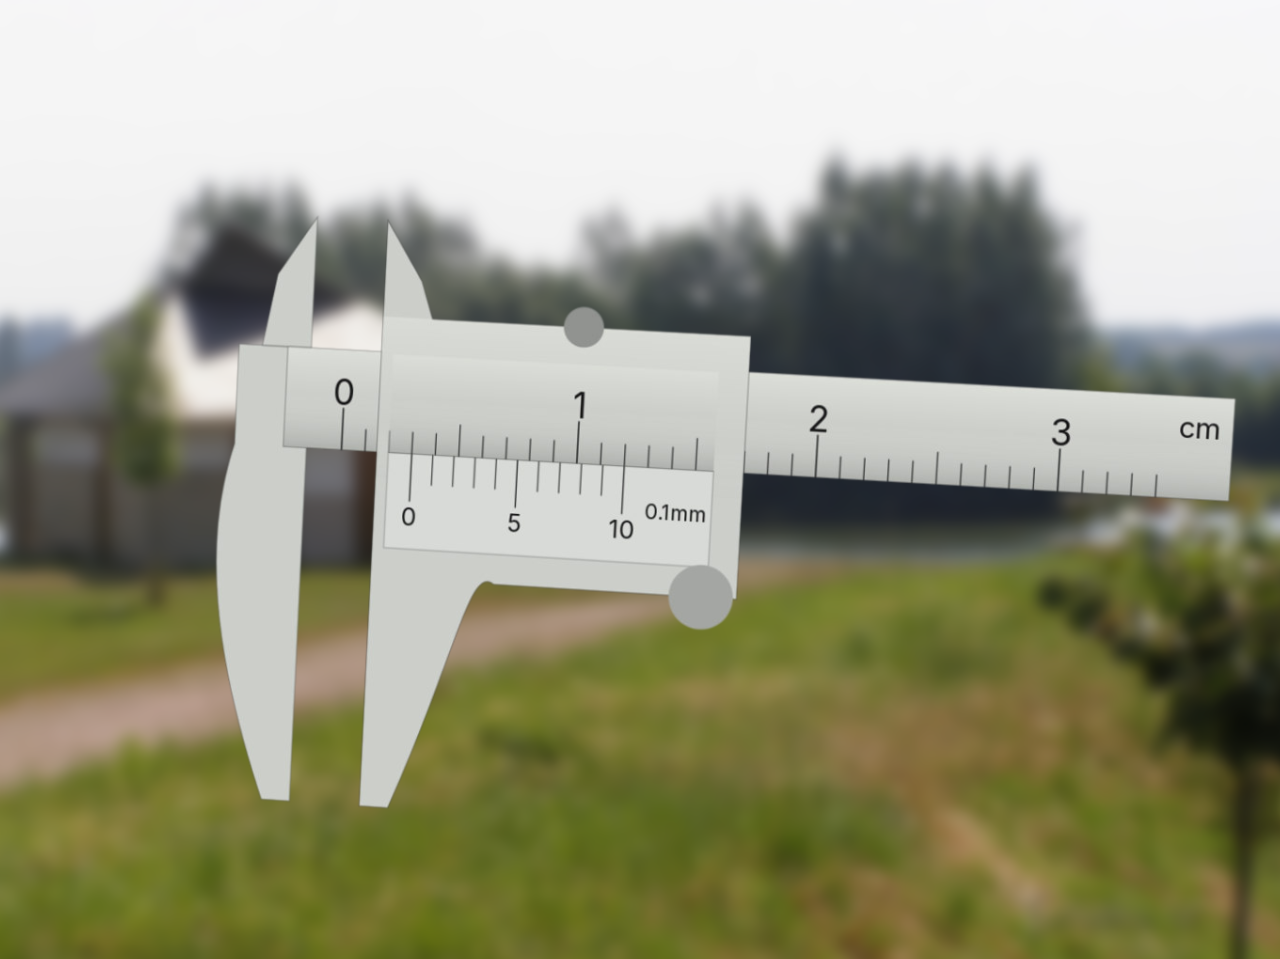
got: 3.0 mm
